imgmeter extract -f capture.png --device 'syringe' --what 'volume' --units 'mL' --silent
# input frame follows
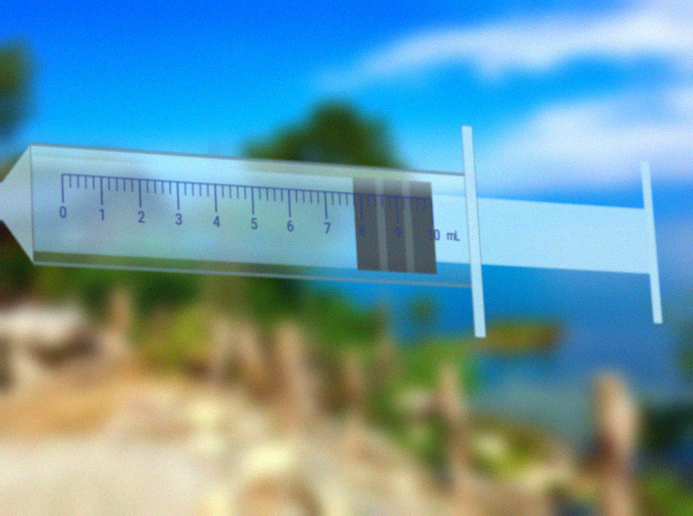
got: 7.8 mL
